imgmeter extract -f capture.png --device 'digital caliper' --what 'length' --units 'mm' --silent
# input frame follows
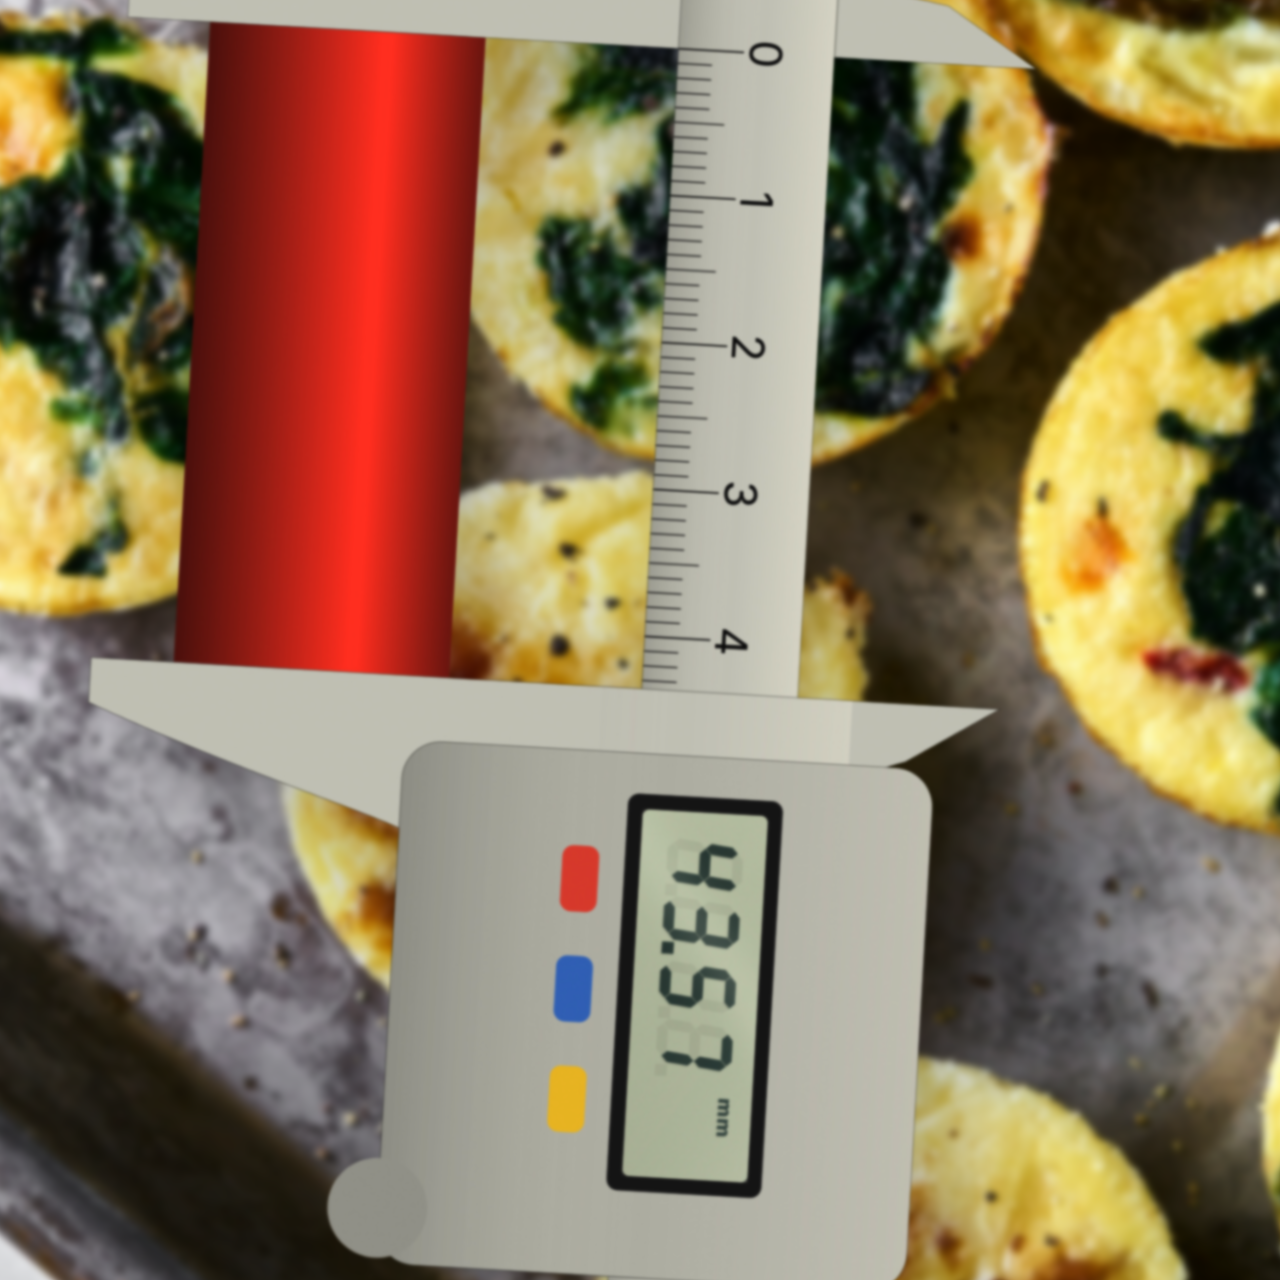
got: 43.57 mm
